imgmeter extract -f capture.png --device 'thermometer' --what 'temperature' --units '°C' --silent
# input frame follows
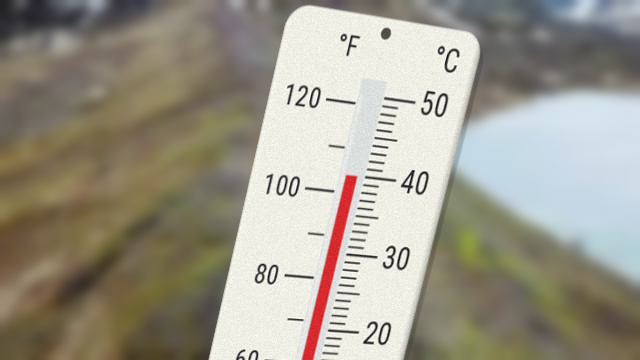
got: 40 °C
